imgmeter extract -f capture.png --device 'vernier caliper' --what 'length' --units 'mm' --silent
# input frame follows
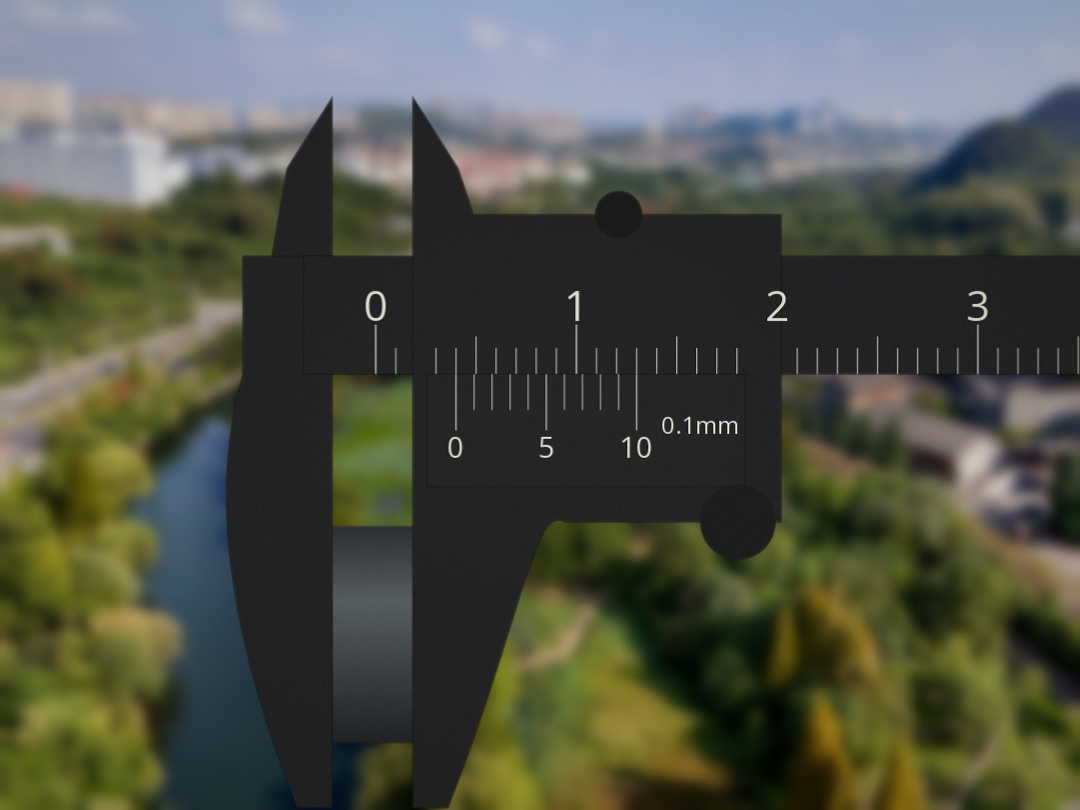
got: 4.0 mm
